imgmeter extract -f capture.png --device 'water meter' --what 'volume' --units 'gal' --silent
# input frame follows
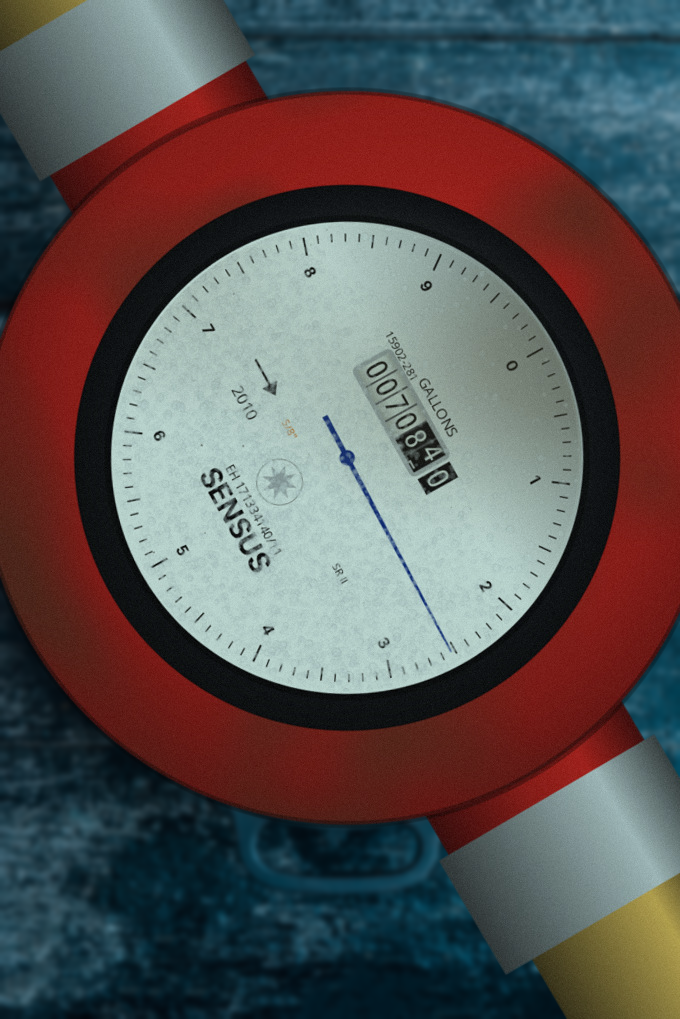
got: 70842.5 gal
